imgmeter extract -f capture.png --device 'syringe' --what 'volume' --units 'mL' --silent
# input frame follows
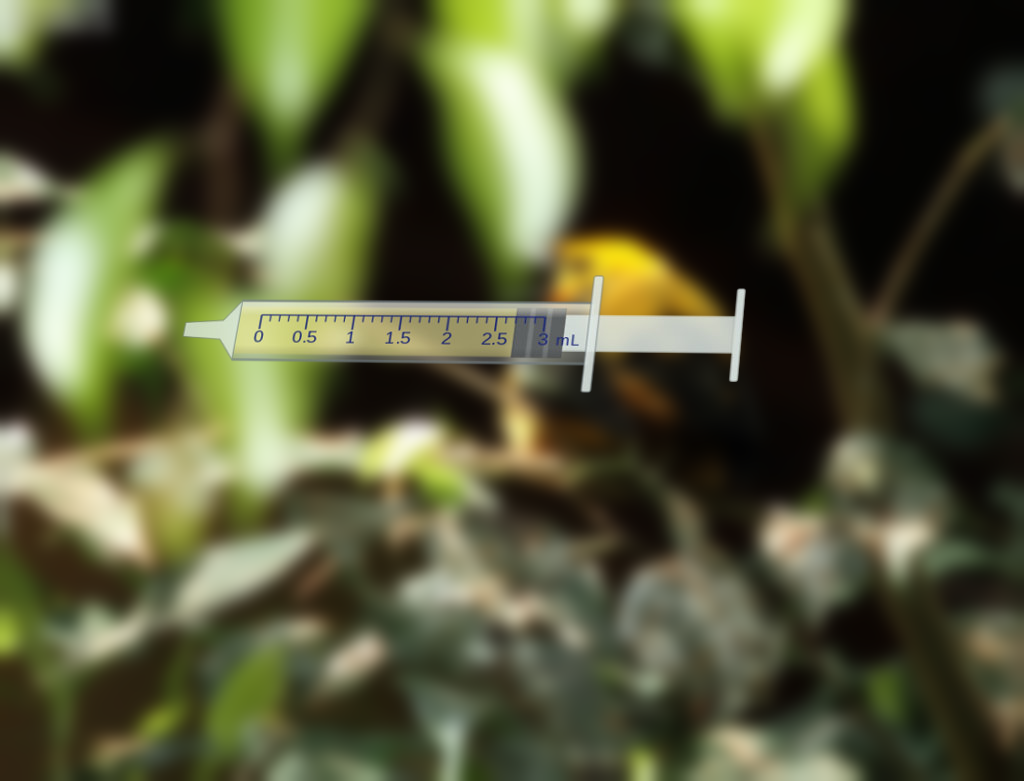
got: 2.7 mL
